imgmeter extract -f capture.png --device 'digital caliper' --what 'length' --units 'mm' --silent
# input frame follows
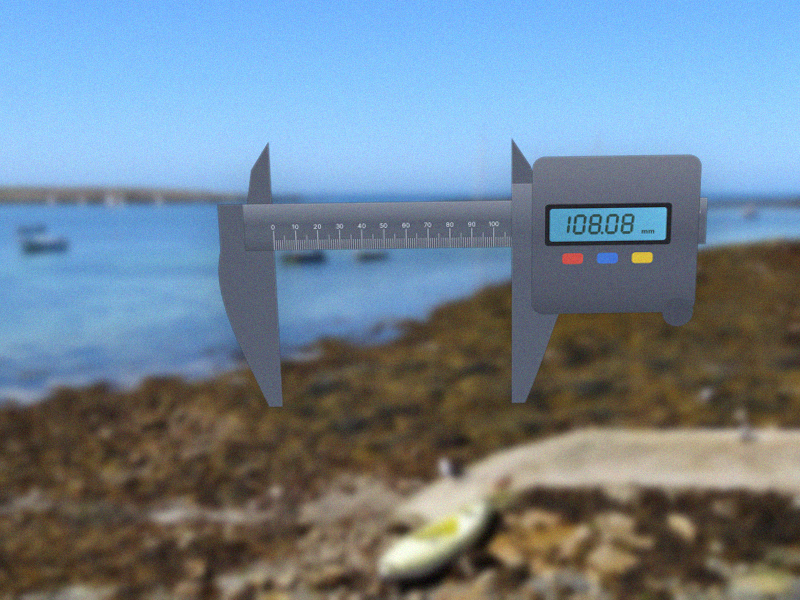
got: 108.08 mm
